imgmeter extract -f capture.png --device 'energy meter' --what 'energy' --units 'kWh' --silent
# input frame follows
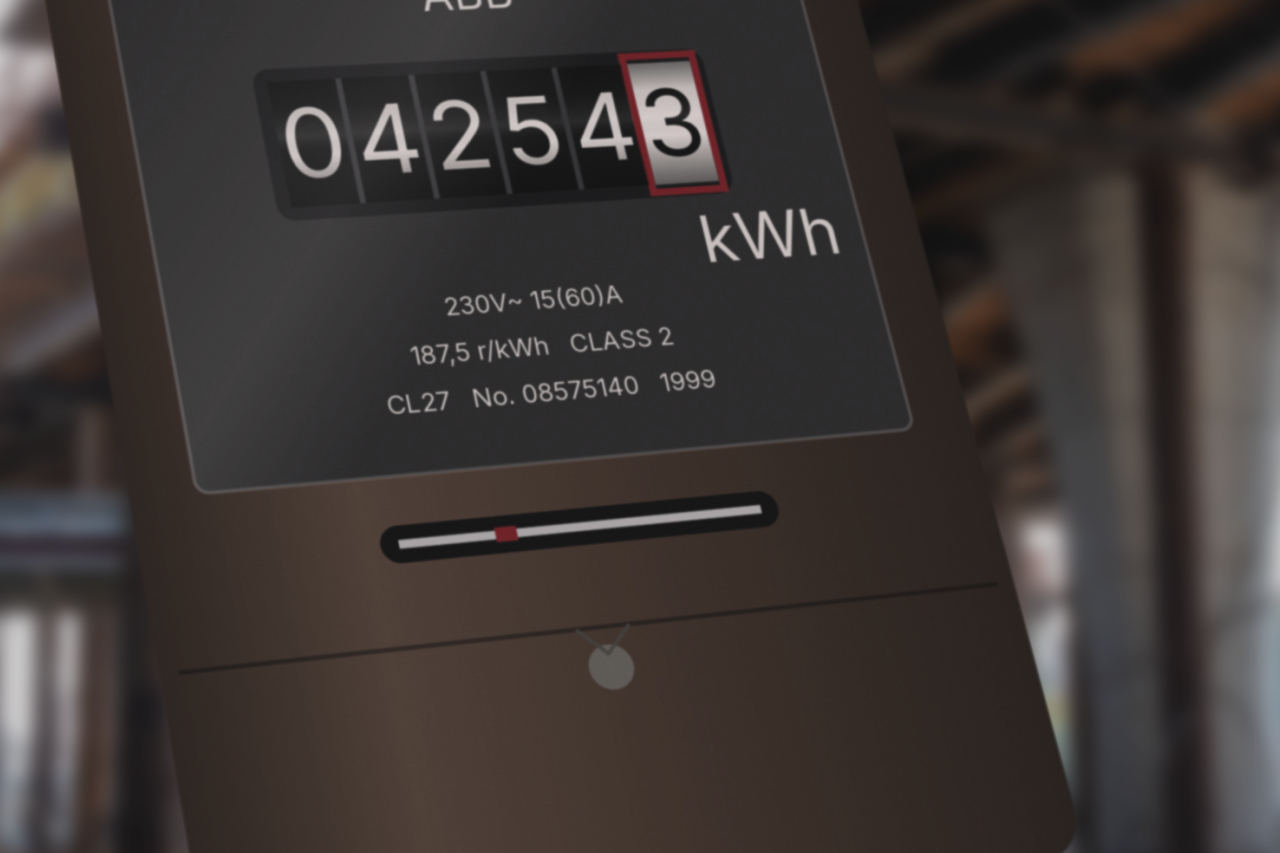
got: 4254.3 kWh
